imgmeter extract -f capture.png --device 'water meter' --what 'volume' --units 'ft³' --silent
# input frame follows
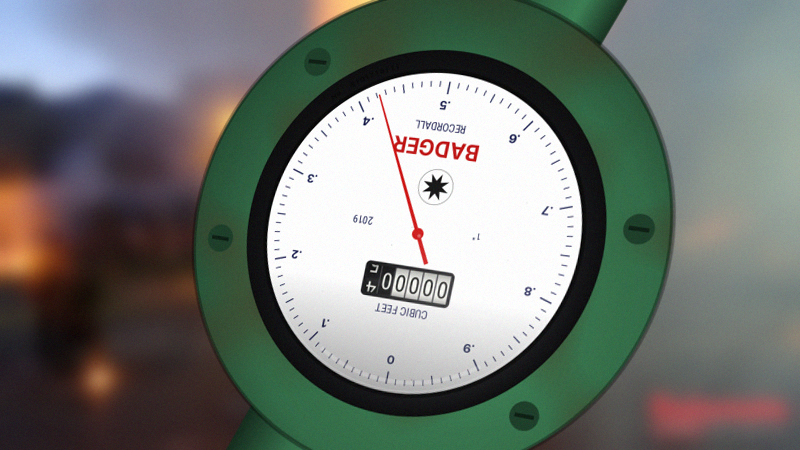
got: 4.42 ft³
